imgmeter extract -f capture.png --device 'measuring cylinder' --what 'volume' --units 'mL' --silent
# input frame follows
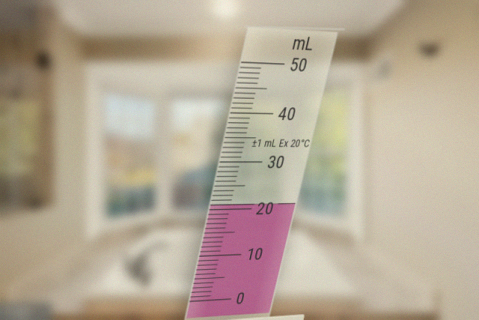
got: 21 mL
